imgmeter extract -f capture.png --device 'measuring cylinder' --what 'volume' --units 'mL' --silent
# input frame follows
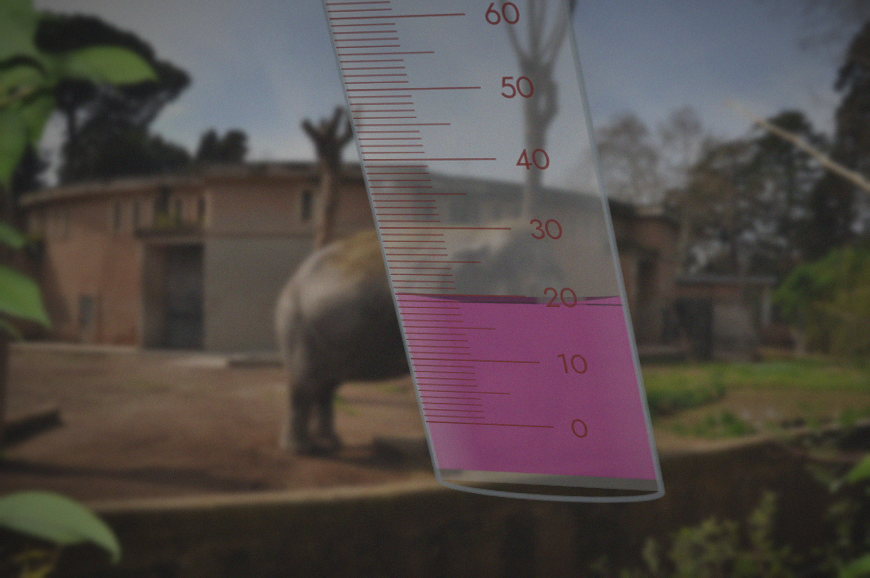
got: 19 mL
